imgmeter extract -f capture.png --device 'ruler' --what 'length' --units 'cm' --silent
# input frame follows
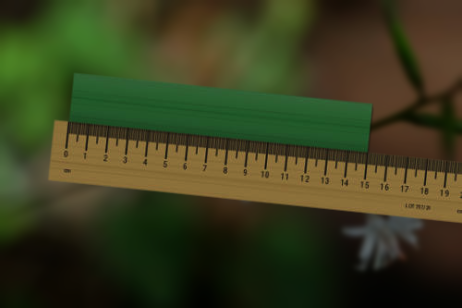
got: 15 cm
